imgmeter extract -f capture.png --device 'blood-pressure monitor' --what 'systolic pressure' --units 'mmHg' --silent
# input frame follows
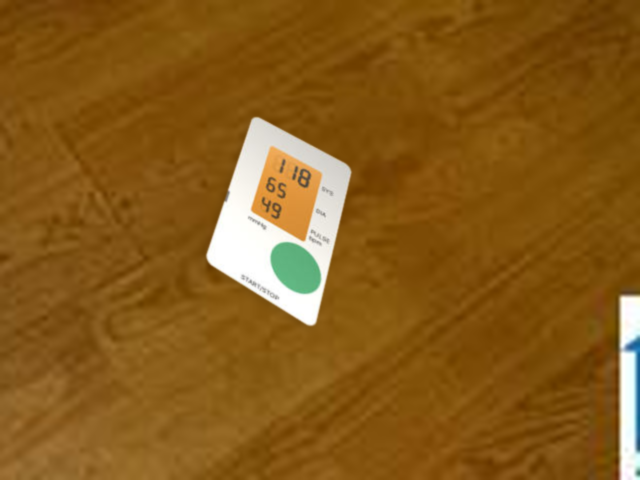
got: 118 mmHg
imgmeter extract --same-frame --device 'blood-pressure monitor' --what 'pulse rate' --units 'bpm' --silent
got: 49 bpm
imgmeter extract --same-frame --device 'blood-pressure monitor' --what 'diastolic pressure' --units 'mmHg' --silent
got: 65 mmHg
